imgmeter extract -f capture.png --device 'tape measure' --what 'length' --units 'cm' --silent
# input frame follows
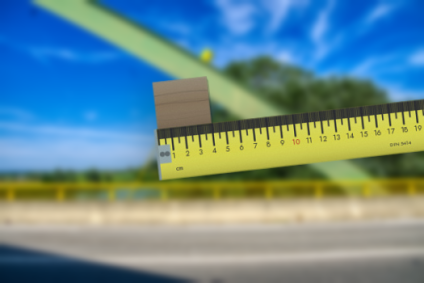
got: 4 cm
